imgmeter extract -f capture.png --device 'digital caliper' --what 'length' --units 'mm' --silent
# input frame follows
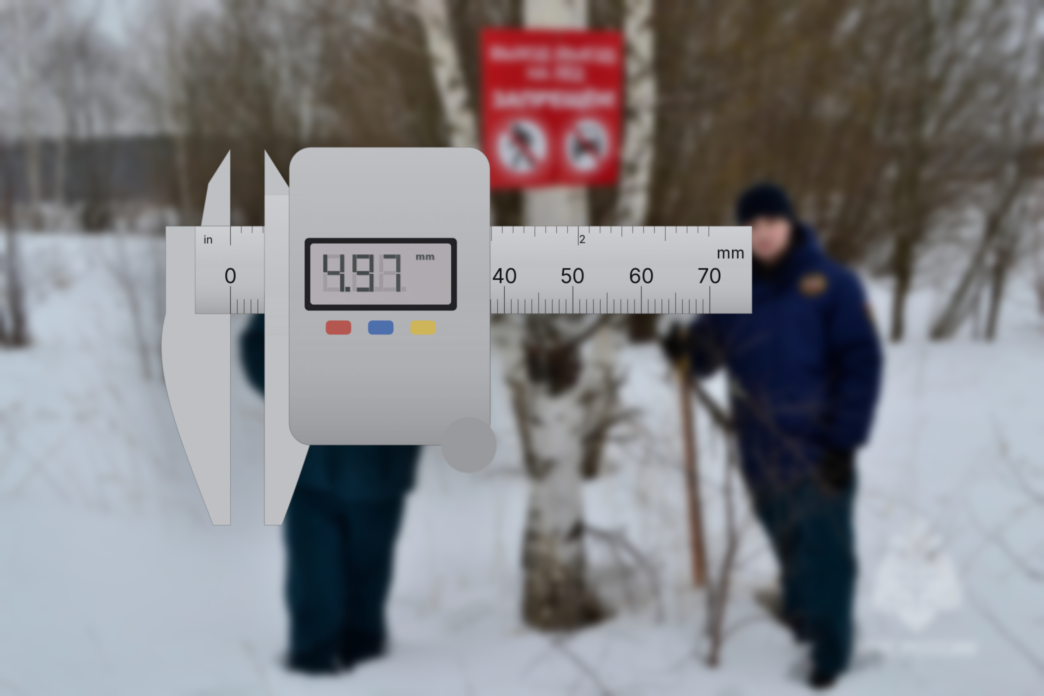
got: 4.97 mm
